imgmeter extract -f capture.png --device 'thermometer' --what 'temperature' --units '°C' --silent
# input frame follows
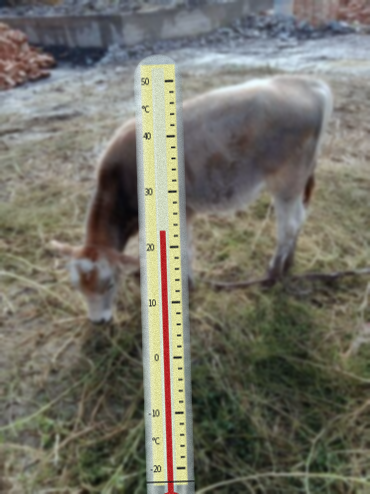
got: 23 °C
